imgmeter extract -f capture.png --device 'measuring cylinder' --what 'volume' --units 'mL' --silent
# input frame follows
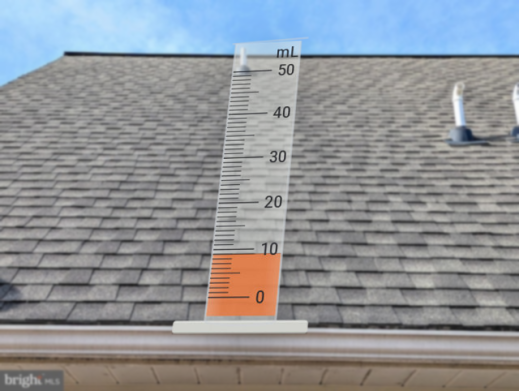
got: 9 mL
